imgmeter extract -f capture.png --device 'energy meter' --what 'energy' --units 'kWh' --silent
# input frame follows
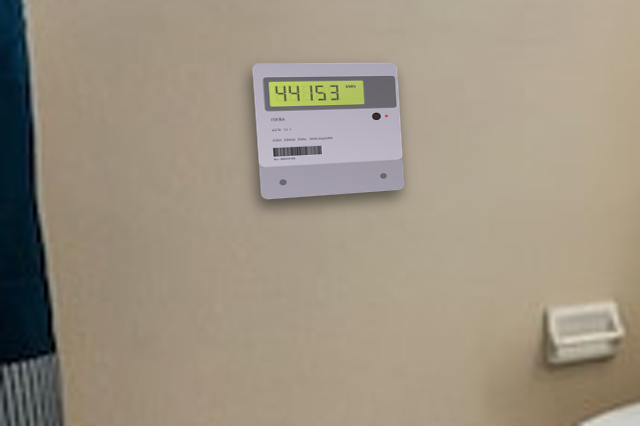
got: 44153 kWh
